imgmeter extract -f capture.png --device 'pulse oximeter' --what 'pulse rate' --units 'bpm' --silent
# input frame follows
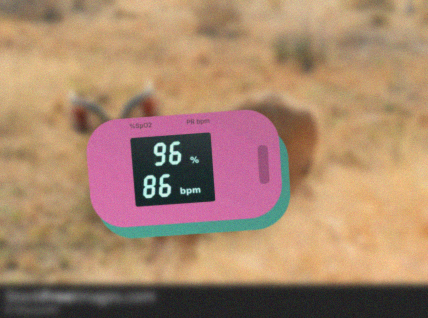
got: 86 bpm
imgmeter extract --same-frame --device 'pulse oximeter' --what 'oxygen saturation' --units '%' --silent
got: 96 %
